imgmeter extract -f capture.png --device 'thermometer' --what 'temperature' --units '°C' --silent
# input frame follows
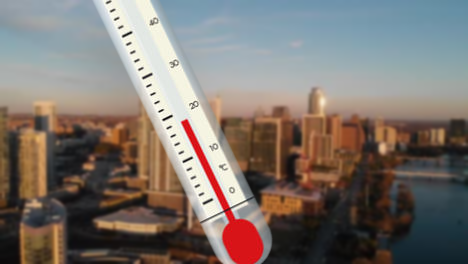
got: 18 °C
